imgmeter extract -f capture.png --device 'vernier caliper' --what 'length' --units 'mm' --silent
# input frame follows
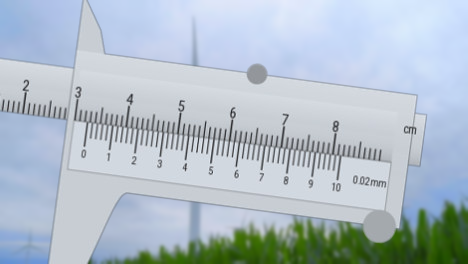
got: 32.5 mm
